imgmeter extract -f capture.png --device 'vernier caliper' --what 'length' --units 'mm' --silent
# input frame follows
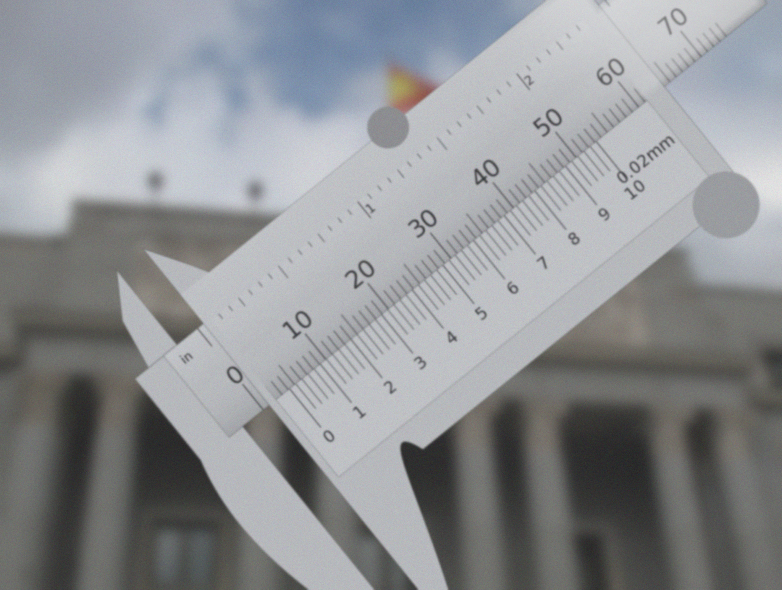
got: 4.2 mm
